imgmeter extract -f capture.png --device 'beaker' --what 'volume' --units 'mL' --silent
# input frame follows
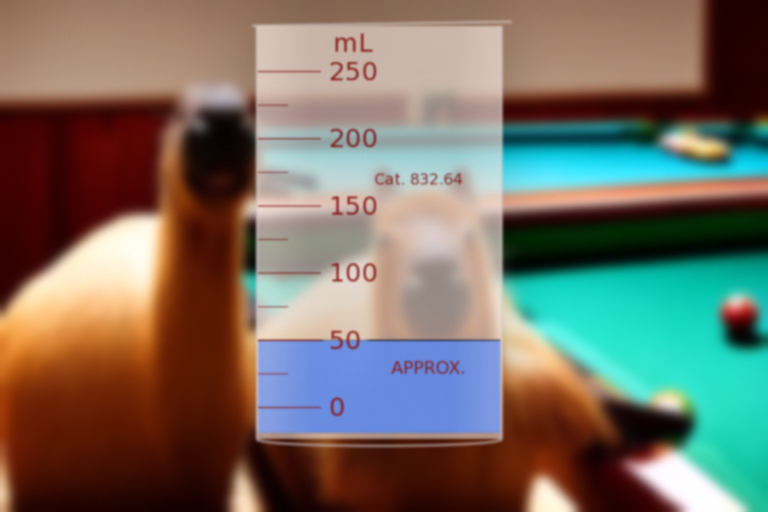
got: 50 mL
